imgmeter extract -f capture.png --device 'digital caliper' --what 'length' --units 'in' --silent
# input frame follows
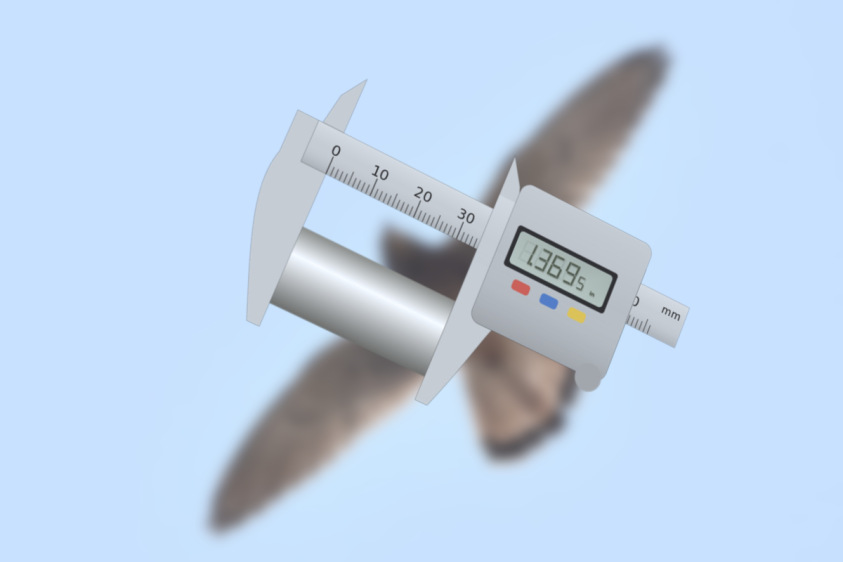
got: 1.3695 in
